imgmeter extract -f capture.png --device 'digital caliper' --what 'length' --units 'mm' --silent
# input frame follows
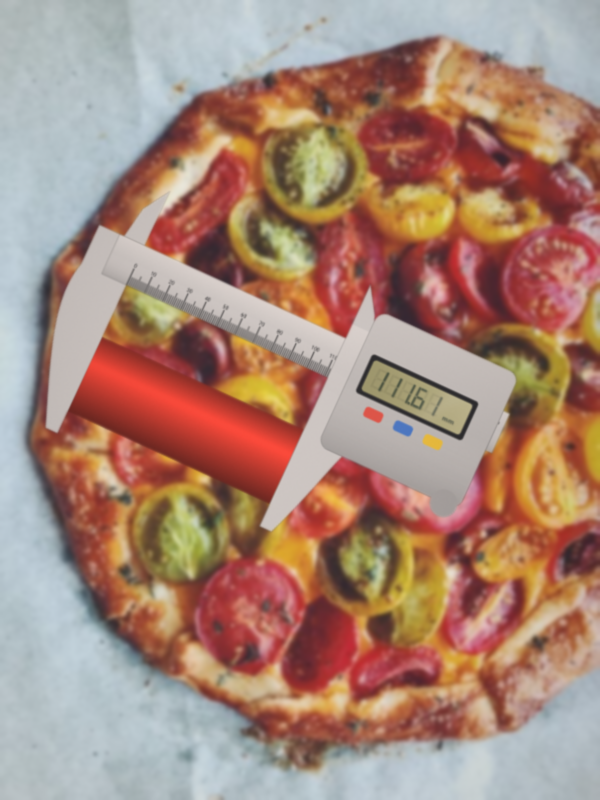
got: 111.61 mm
